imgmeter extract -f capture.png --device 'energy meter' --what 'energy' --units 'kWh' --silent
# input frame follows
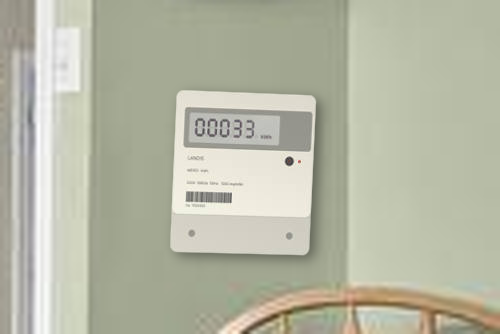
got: 33 kWh
